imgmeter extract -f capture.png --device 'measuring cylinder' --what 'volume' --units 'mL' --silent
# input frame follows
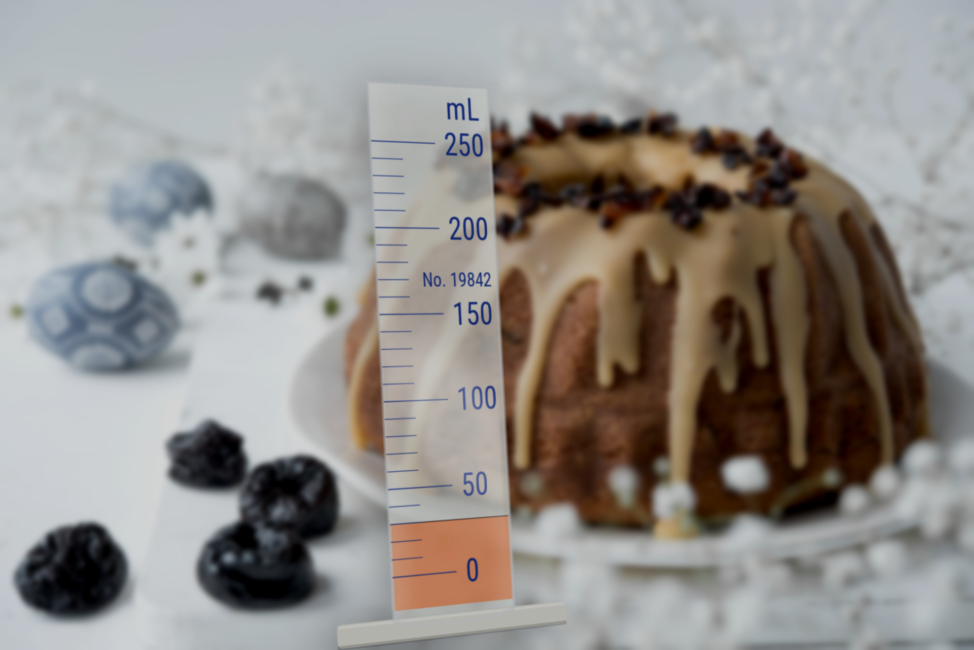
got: 30 mL
